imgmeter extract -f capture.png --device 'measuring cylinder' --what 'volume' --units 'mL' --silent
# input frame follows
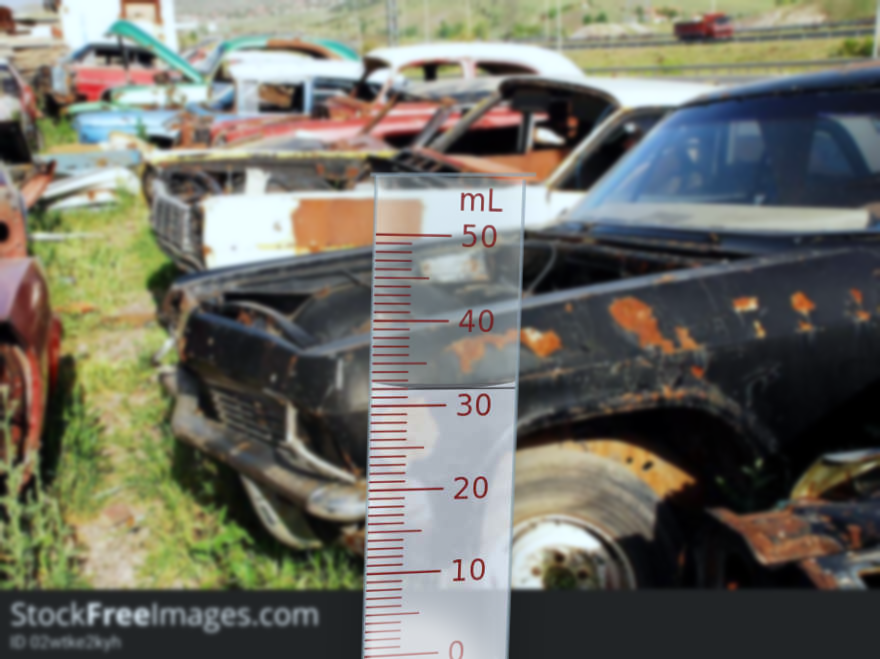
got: 32 mL
